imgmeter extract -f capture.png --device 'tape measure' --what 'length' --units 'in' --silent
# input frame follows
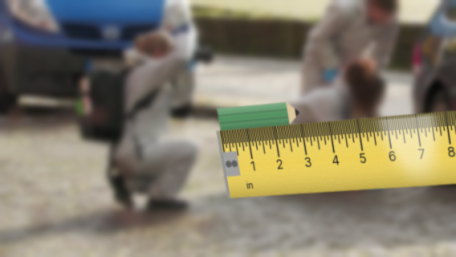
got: 3 in
